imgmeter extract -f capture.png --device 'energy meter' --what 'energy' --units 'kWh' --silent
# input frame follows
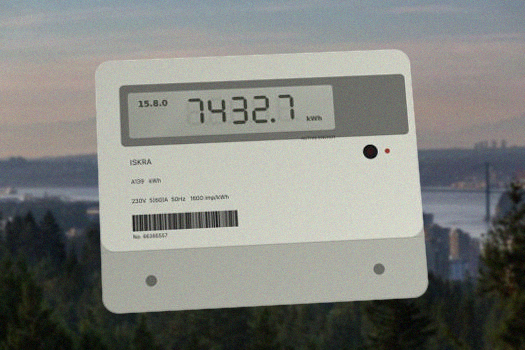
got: 7432.7 kWh
